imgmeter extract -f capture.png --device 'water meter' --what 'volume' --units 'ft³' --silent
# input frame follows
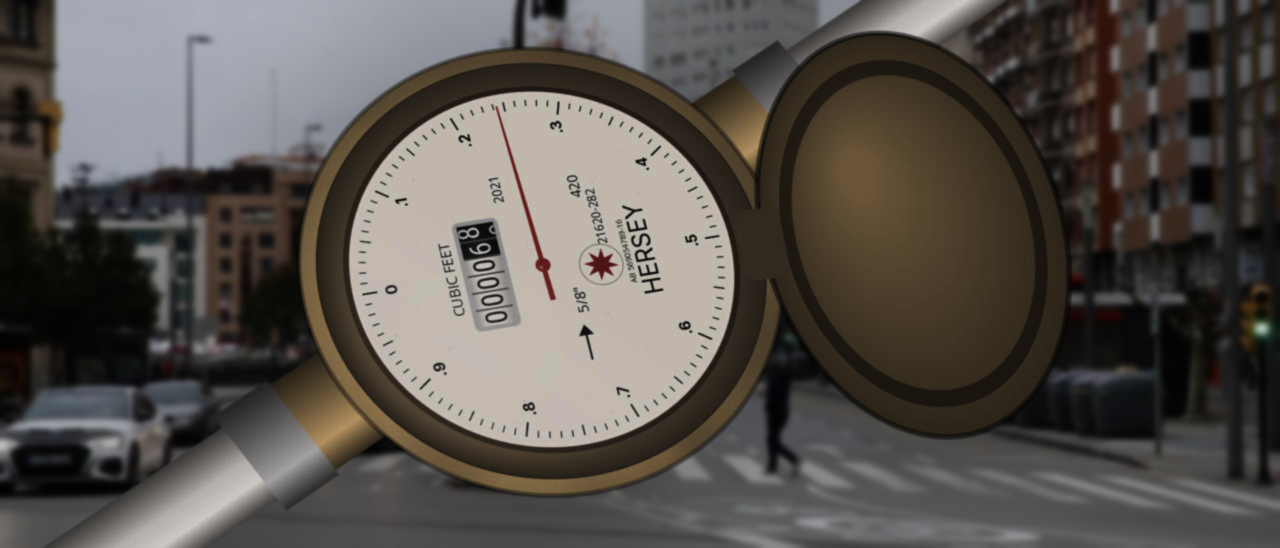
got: 68.24 ft³
